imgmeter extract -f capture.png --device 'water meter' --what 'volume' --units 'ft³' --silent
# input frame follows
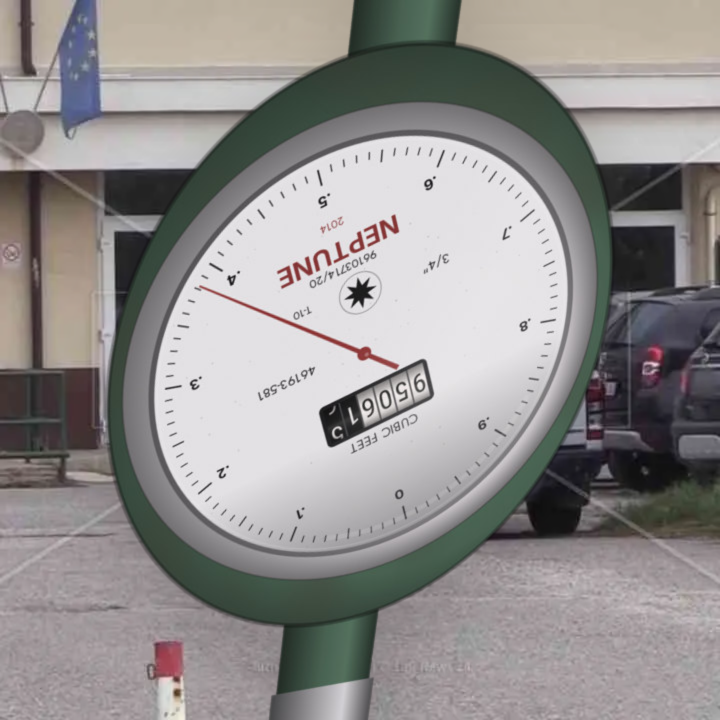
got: 950615.38 ft³
